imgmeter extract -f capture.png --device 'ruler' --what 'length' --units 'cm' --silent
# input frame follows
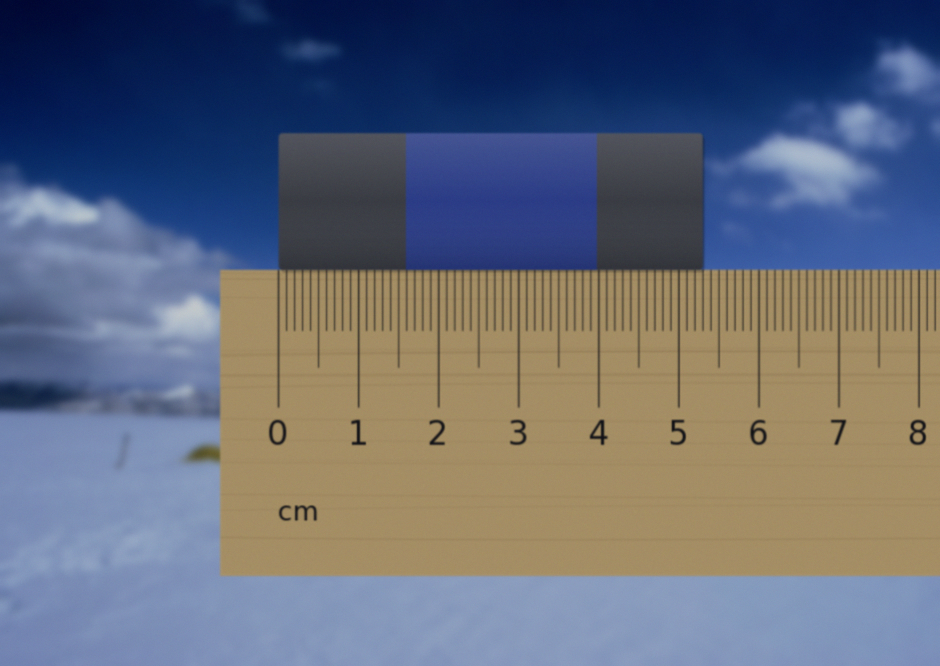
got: 5.3 cm
